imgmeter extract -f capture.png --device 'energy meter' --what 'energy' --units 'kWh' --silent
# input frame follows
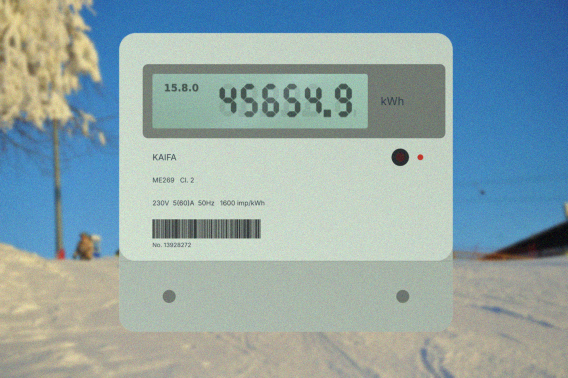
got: 45654.9 kWh
